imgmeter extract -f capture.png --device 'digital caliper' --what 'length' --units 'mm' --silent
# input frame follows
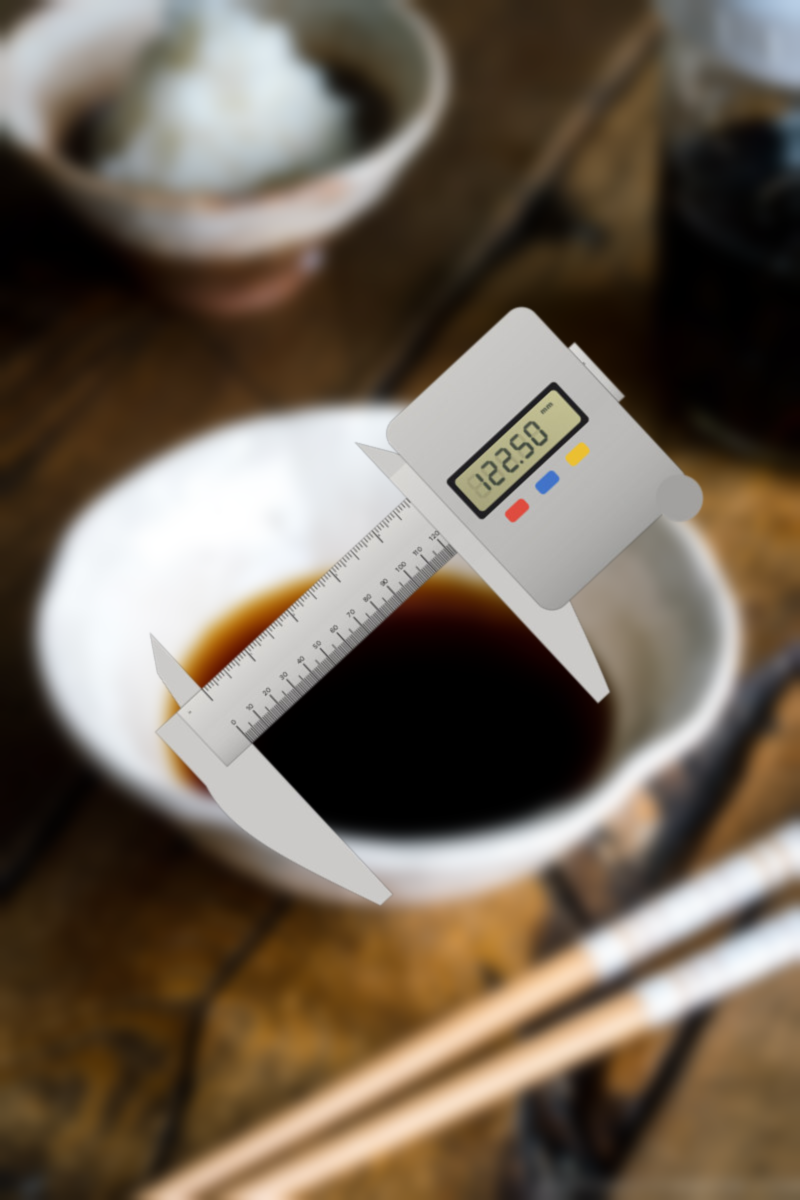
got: 122.50 mm
